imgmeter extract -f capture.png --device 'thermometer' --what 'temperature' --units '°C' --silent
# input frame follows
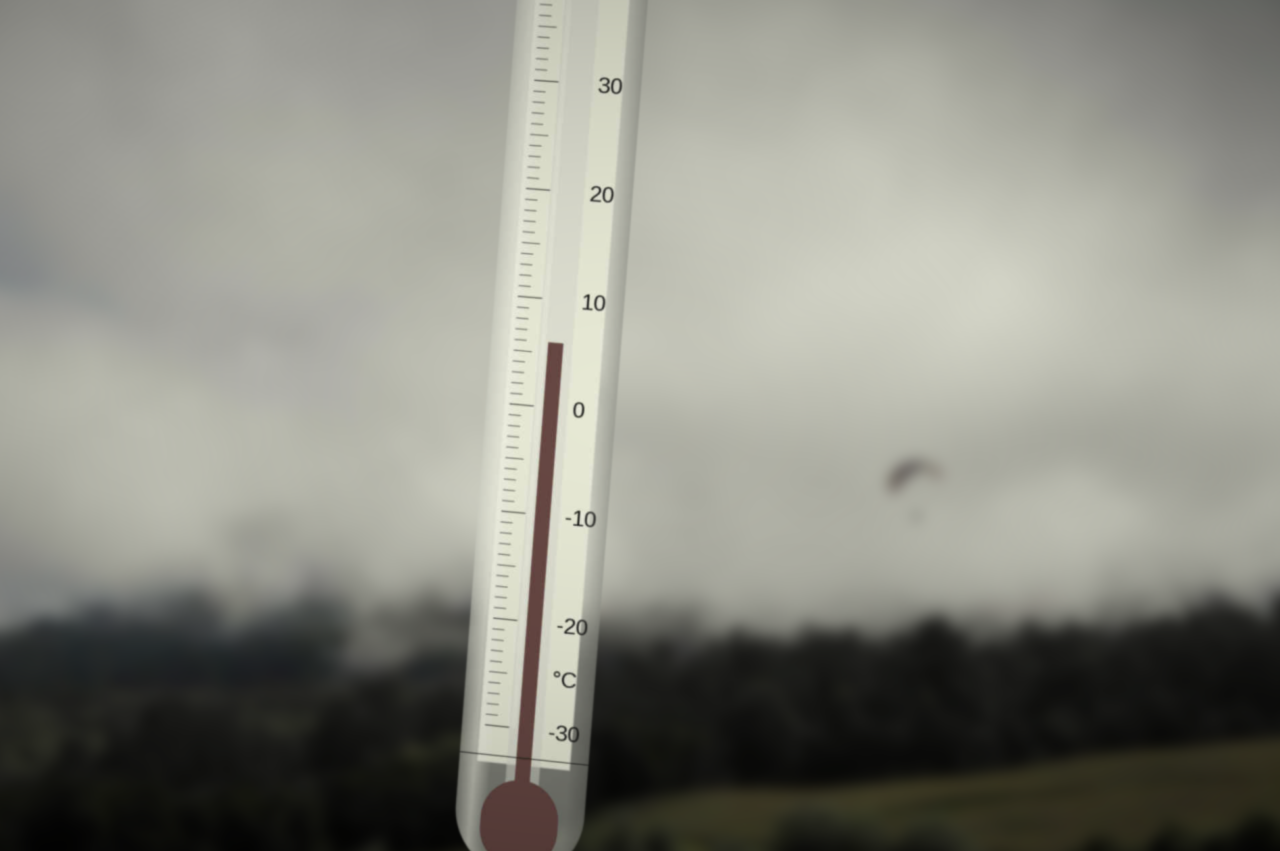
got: 6 °C
